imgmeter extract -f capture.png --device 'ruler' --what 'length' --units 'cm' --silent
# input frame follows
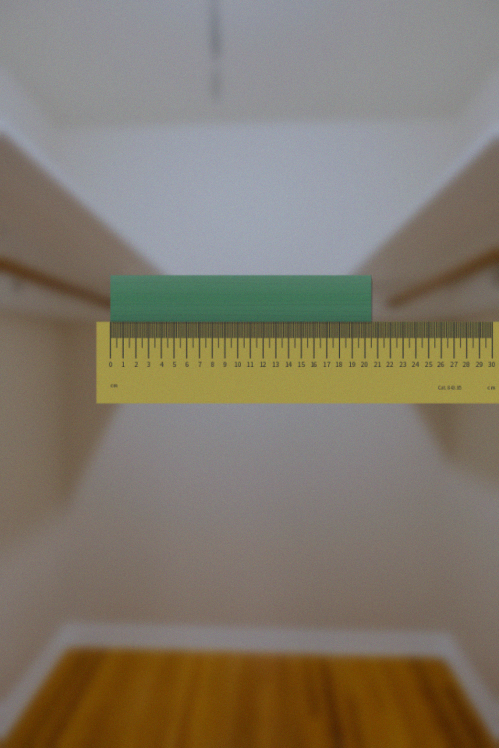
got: 20.5 cm
